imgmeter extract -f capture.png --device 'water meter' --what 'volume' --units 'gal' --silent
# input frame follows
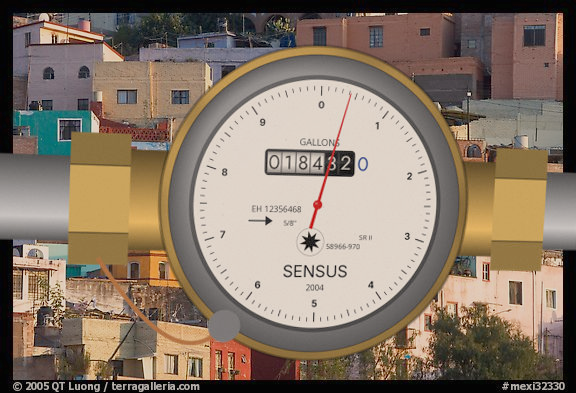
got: 184320.4 gal
